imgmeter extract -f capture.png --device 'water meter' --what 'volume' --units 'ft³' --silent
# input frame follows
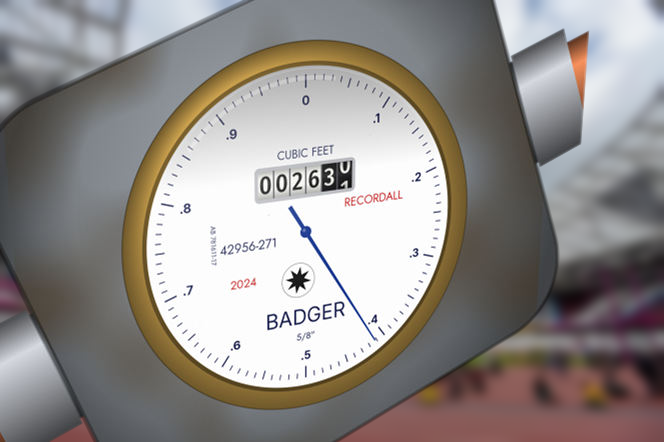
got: 2630.41 ft³
